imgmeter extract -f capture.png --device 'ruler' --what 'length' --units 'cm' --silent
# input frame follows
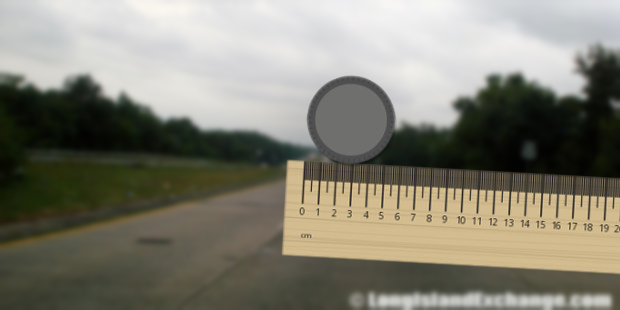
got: 5.5 cm
